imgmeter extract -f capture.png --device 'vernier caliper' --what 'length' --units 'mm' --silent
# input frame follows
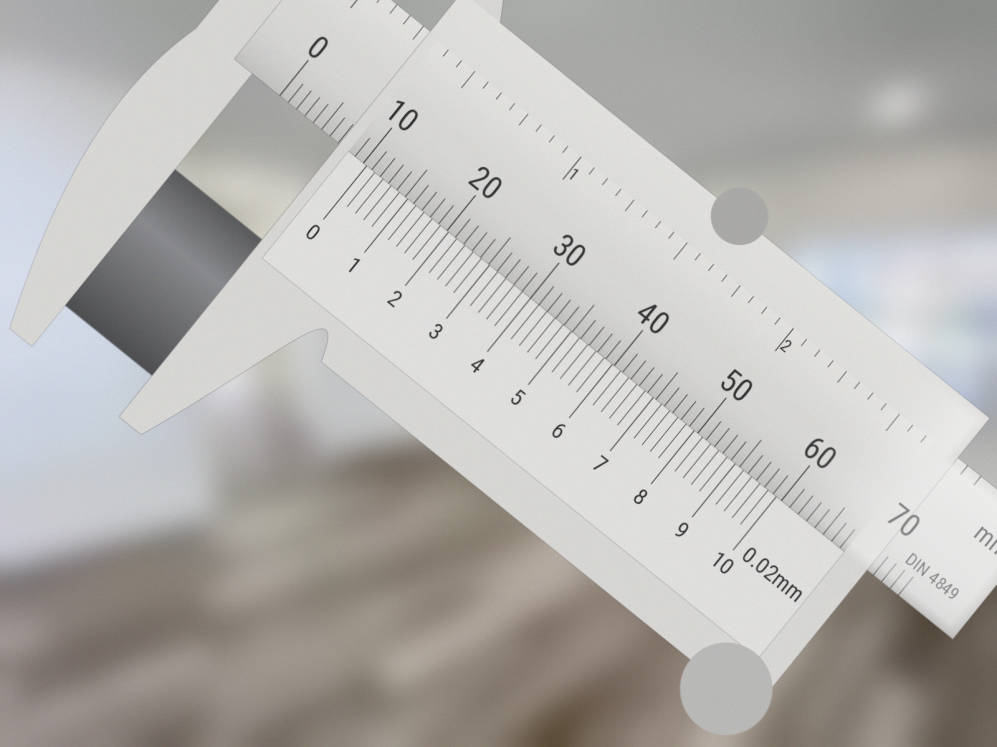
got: 10.4 mm
